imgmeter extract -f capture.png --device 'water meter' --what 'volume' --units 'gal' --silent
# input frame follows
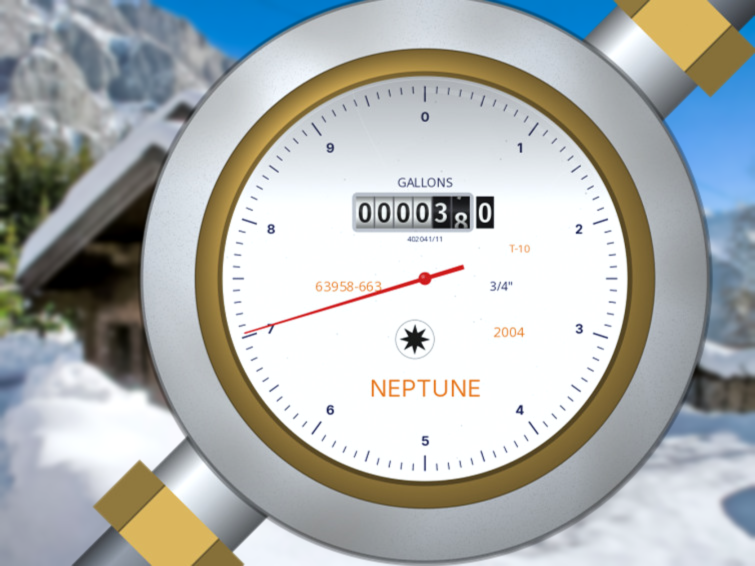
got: 377.0 gal
